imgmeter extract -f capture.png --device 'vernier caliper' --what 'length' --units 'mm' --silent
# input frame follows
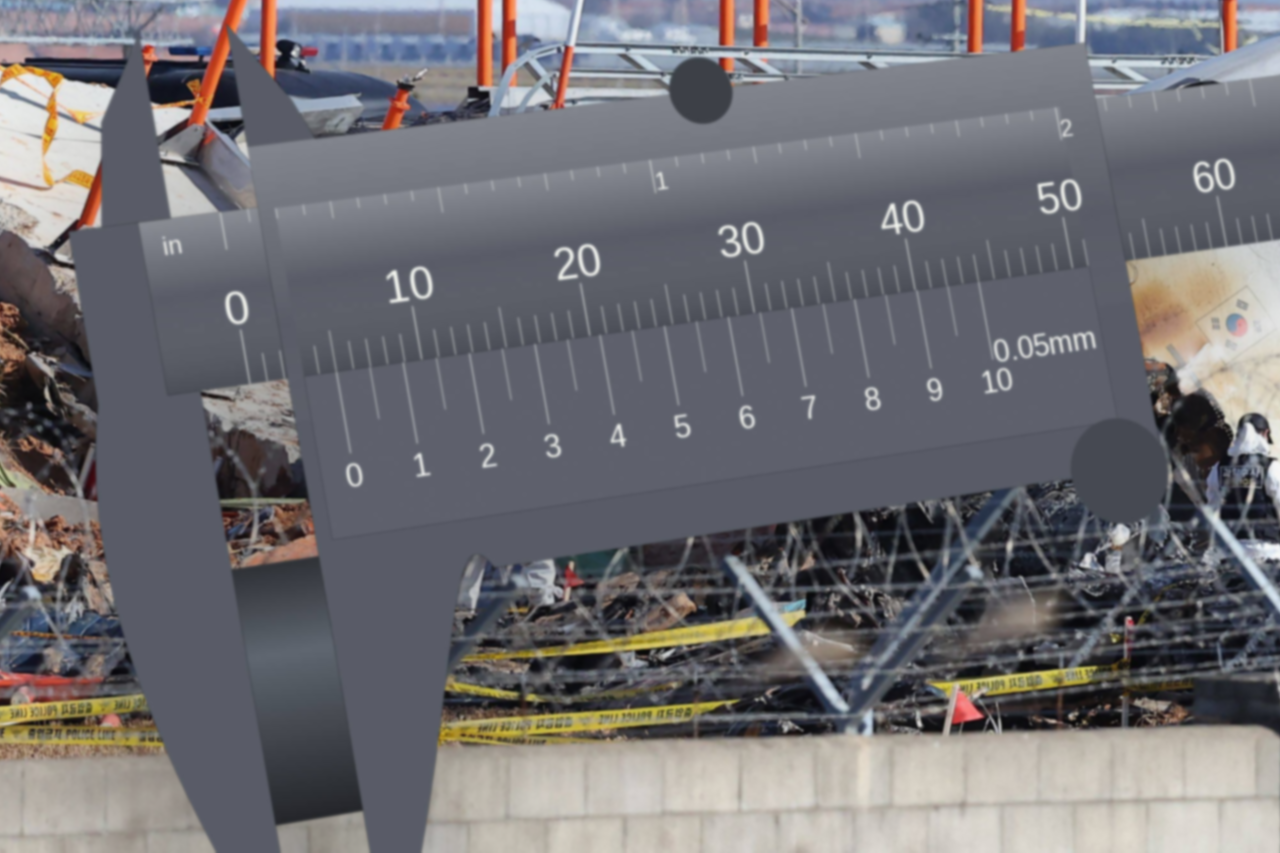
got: 5.0 mm
